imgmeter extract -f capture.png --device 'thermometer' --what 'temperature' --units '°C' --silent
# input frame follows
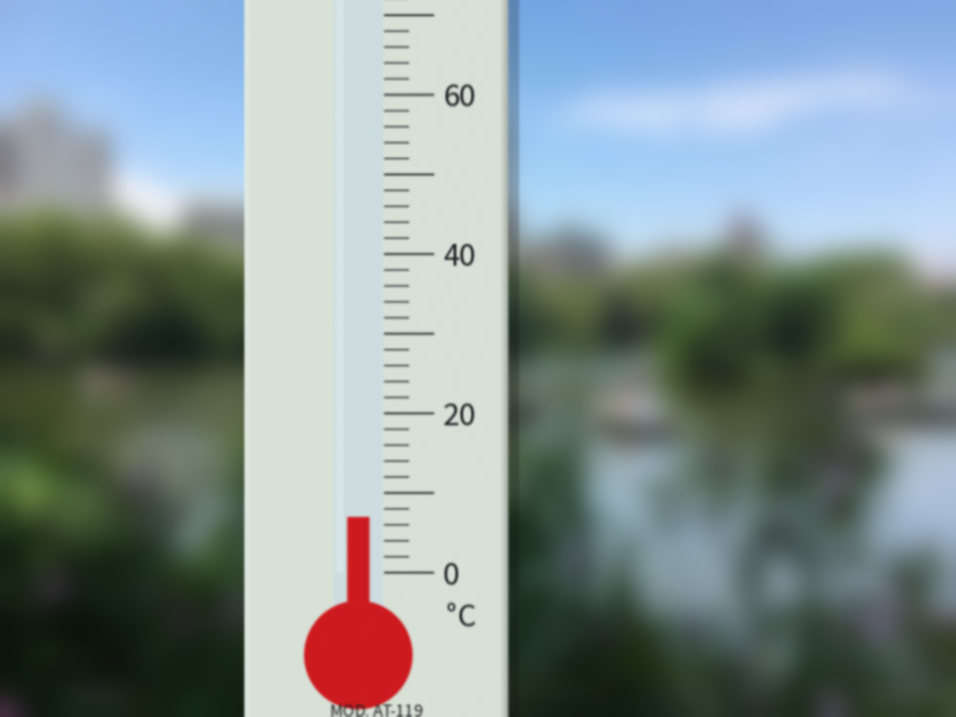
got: 7 °C
